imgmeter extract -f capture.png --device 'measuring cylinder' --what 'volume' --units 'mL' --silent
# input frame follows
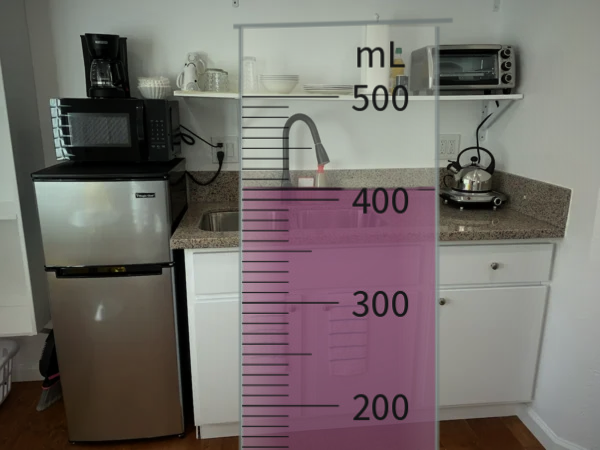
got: 410 mL
